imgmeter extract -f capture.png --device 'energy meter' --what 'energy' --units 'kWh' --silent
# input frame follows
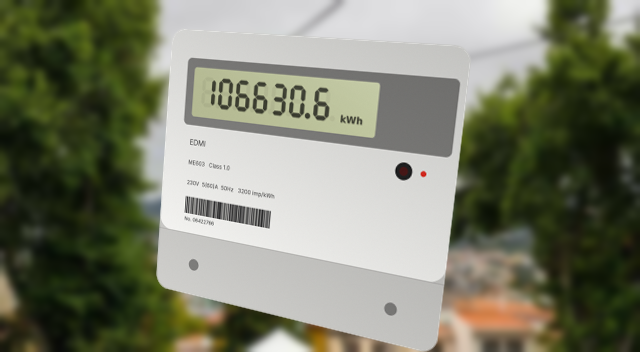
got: 106630.6 kWh
